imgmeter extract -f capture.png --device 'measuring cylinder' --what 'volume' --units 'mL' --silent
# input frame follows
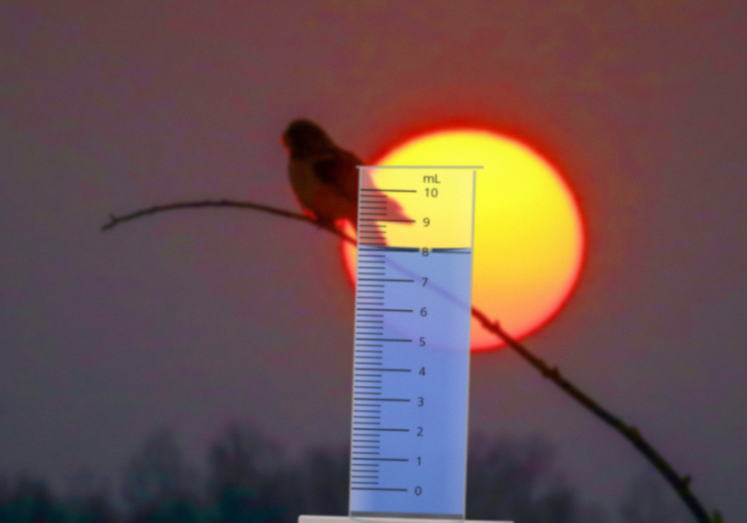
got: 8 mL
